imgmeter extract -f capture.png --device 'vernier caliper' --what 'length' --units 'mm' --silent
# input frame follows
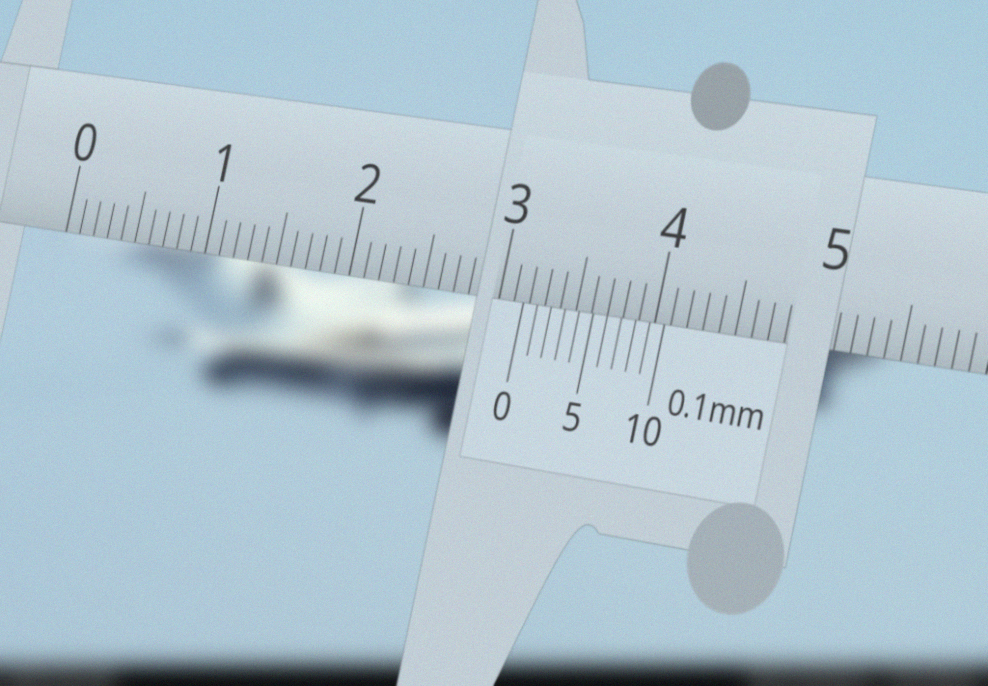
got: 31.6 mm
